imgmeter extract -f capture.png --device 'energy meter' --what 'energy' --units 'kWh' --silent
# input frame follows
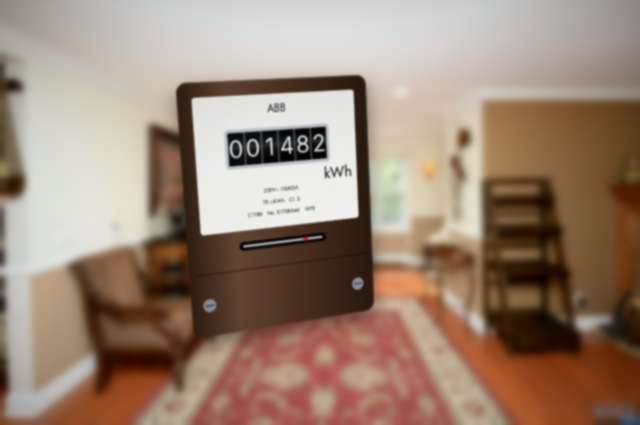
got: 1482 kWh
